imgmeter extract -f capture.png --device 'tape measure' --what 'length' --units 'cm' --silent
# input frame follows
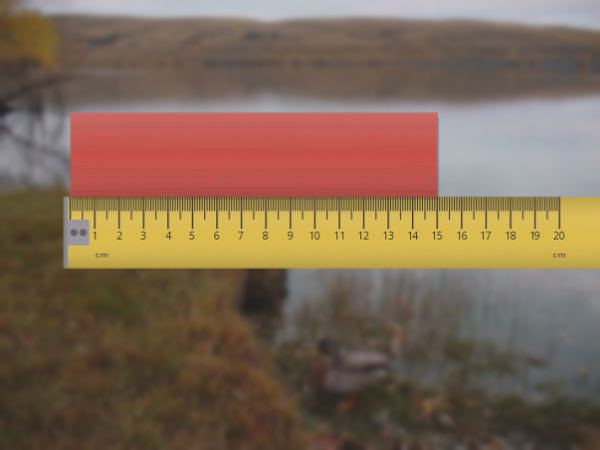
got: 15 cm
